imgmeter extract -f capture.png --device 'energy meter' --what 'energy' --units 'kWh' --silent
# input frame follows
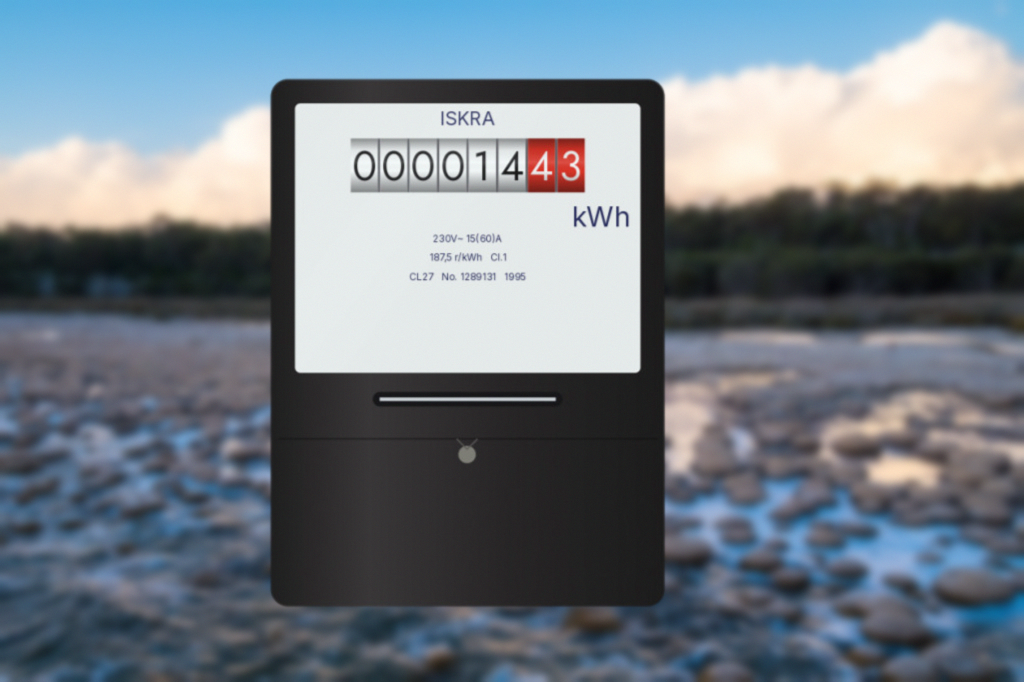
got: 14.43 kWh
